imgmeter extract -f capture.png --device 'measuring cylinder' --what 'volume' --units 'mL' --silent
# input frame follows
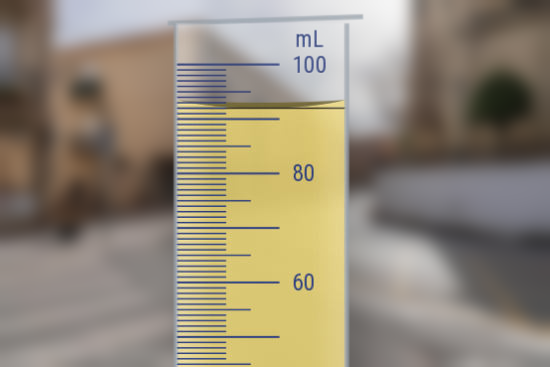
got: 92 mL
